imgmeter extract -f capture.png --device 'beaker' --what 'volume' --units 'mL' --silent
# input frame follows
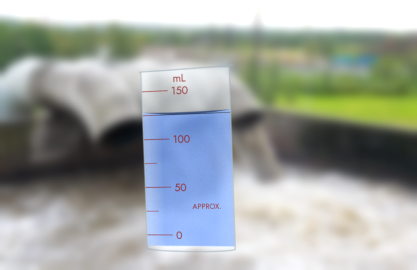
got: 125 mL
